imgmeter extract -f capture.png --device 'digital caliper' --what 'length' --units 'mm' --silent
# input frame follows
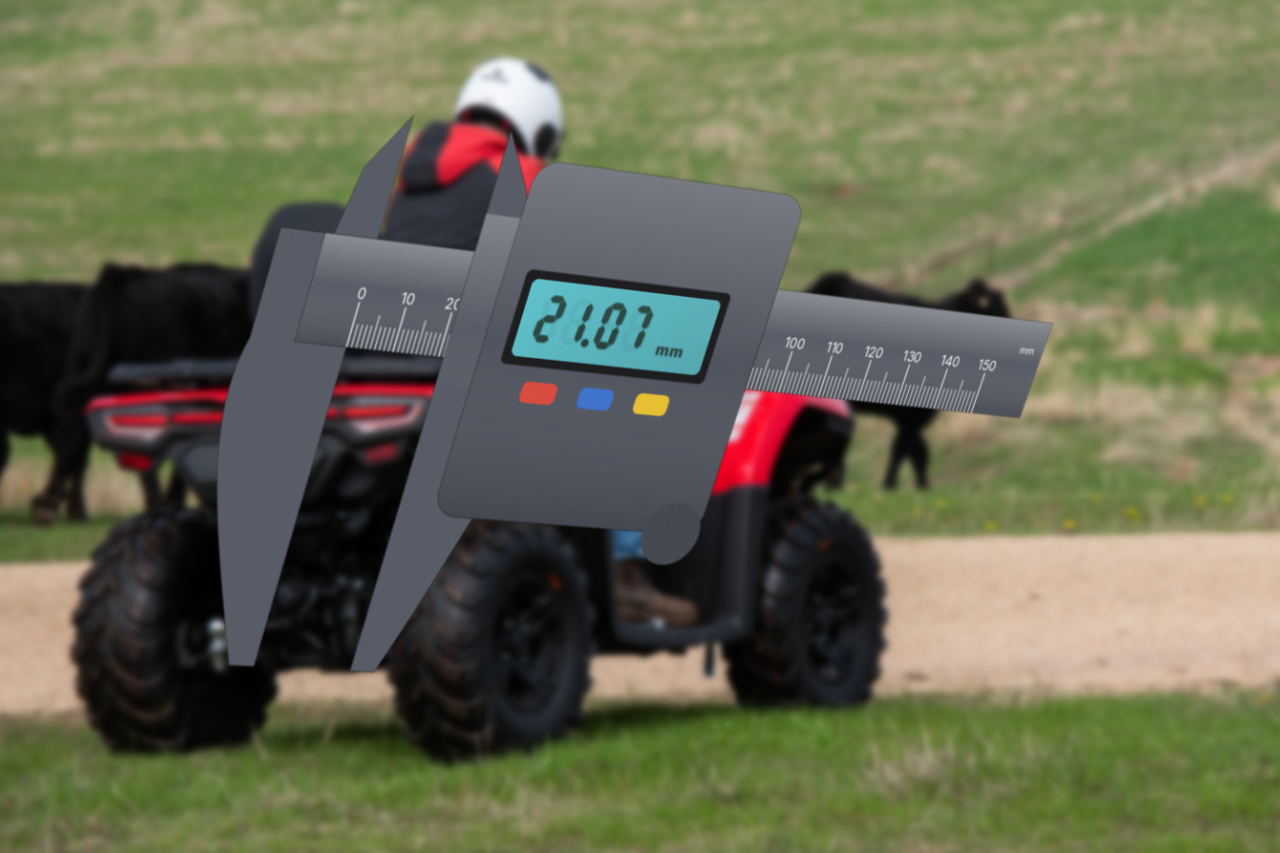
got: 21.07 mm
